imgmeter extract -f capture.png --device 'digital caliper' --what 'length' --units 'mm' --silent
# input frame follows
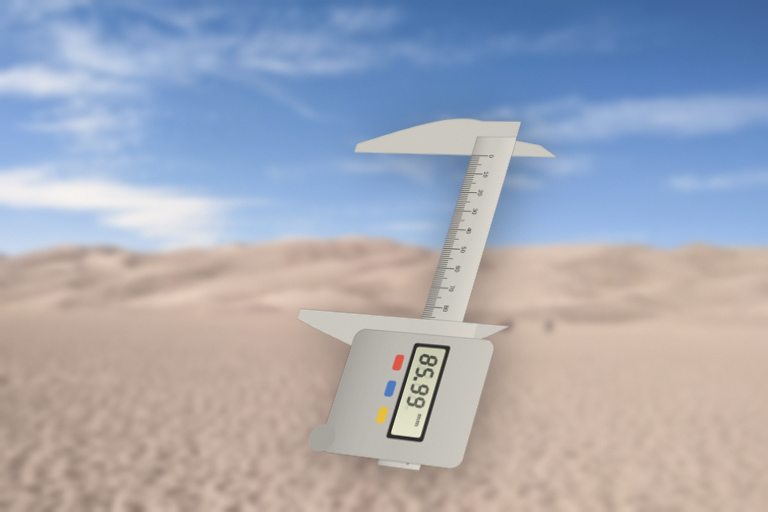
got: 85.99 mm
